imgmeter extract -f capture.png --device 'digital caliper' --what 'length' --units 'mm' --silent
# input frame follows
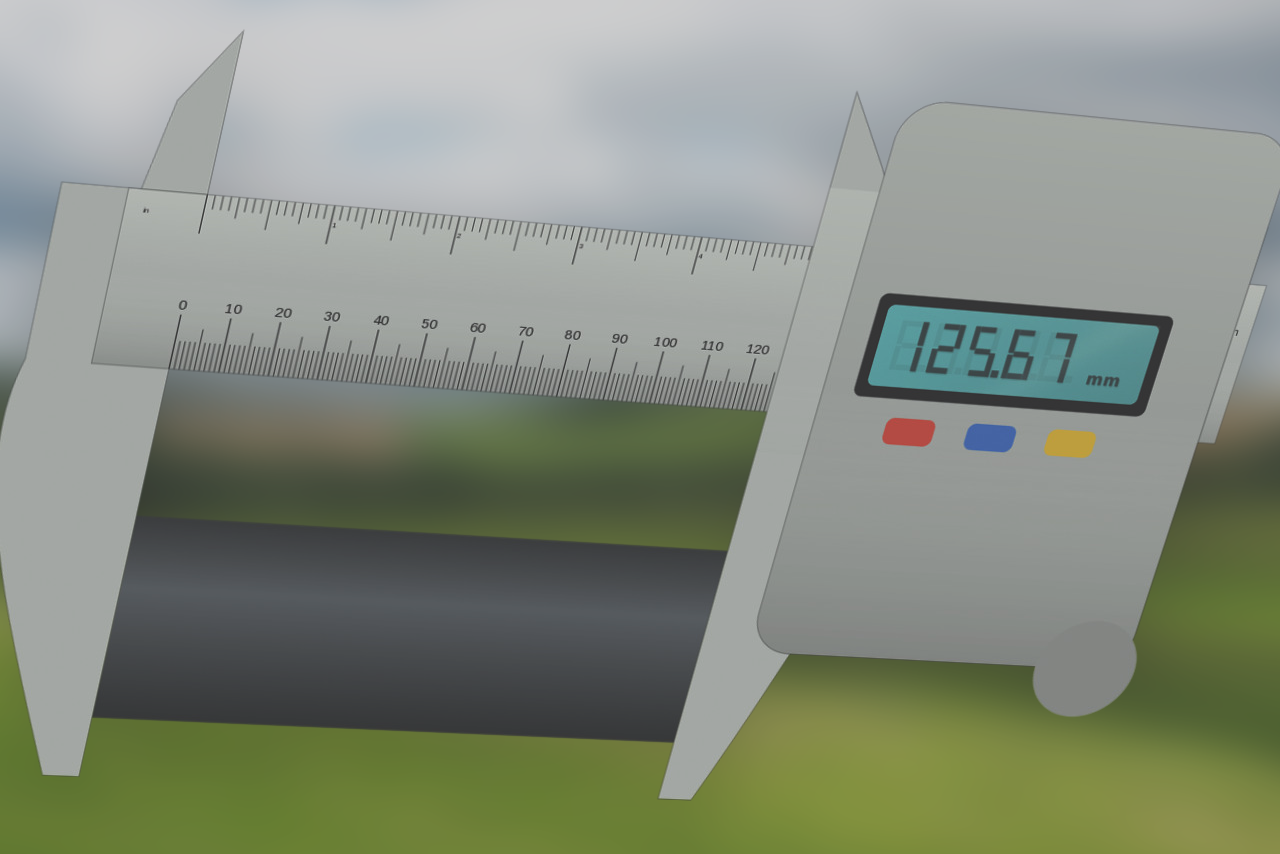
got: 125.67 mm
